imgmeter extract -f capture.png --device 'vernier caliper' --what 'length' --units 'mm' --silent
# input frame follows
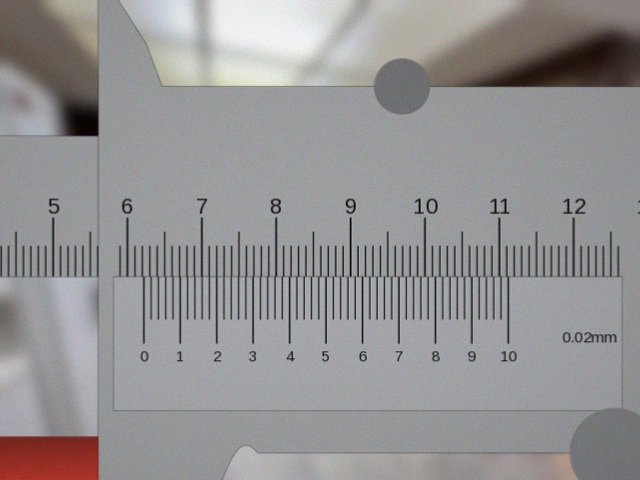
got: 62.2 mm
